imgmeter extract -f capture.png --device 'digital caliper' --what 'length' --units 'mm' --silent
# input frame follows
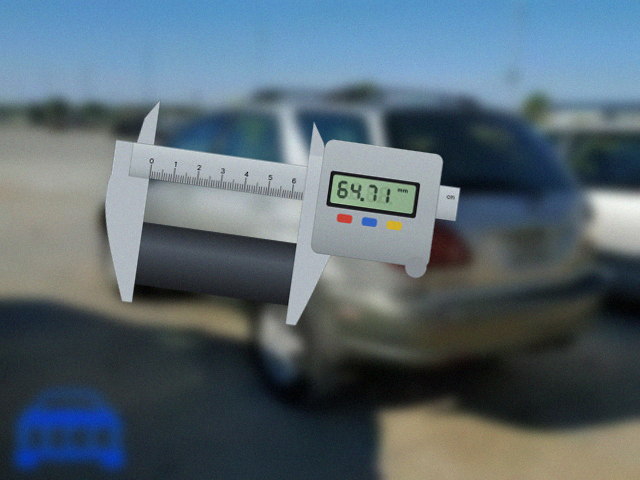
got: 64.71 mm
